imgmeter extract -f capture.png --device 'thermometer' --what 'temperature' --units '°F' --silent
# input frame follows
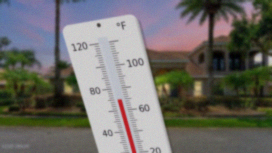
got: 70 °F
